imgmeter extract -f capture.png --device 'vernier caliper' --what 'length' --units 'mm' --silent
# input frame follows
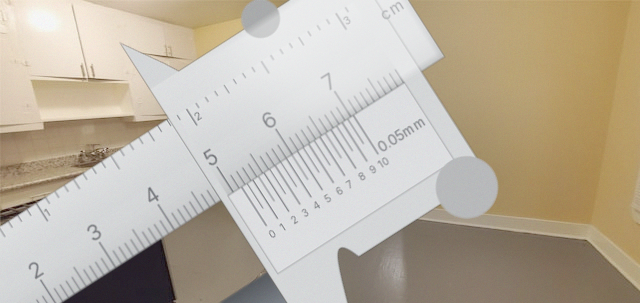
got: 51.4 mm
